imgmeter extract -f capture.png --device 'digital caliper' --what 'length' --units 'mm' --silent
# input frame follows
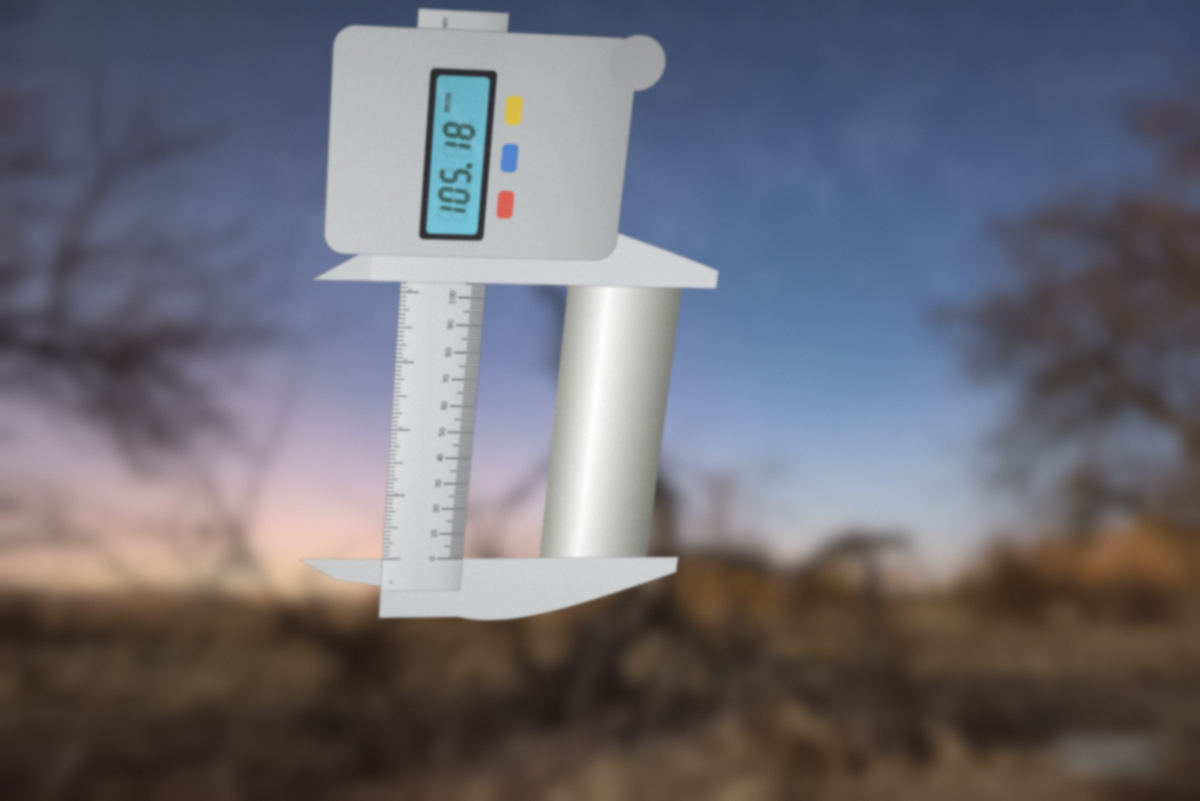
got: 105.18 mm
